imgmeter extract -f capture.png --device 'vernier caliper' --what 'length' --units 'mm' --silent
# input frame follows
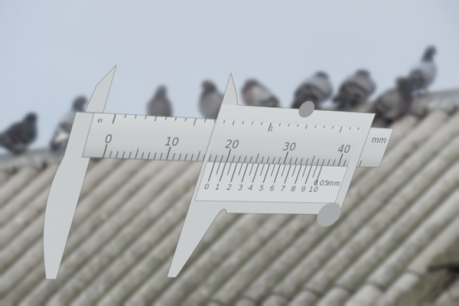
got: 18.0 mm
